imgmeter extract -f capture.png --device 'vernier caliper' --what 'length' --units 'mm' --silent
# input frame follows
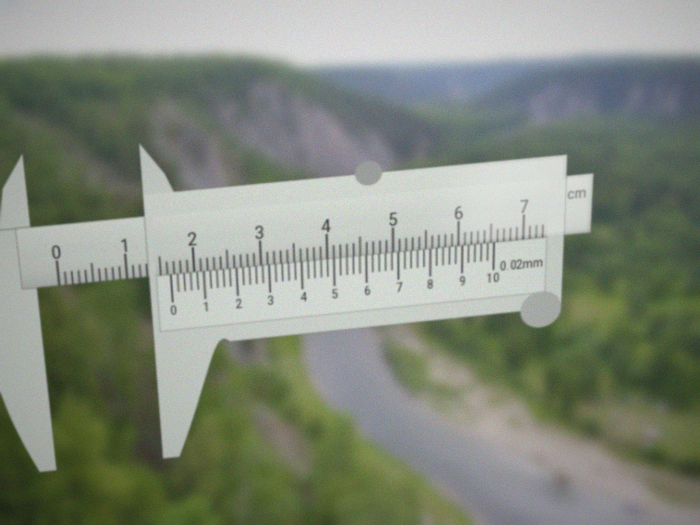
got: 16.5 mm
